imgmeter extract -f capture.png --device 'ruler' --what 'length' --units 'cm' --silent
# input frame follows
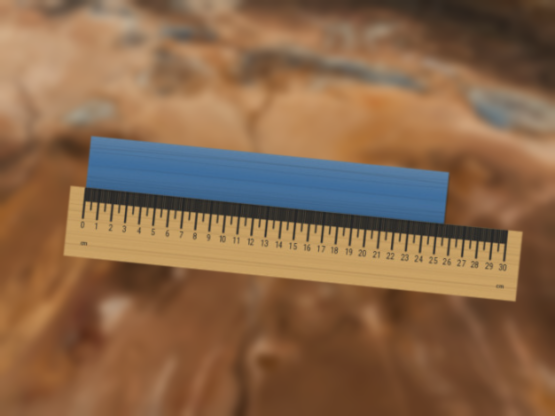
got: 25.5 cm
